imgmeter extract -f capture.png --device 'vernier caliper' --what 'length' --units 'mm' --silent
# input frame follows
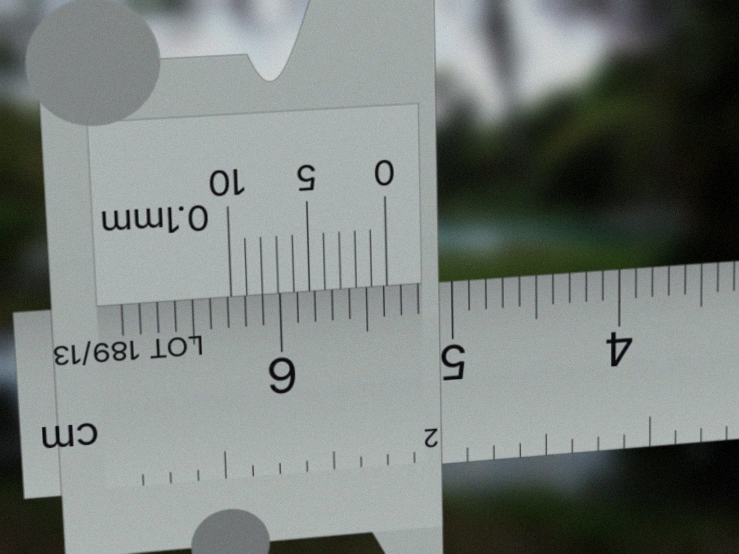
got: 53.8 mm
